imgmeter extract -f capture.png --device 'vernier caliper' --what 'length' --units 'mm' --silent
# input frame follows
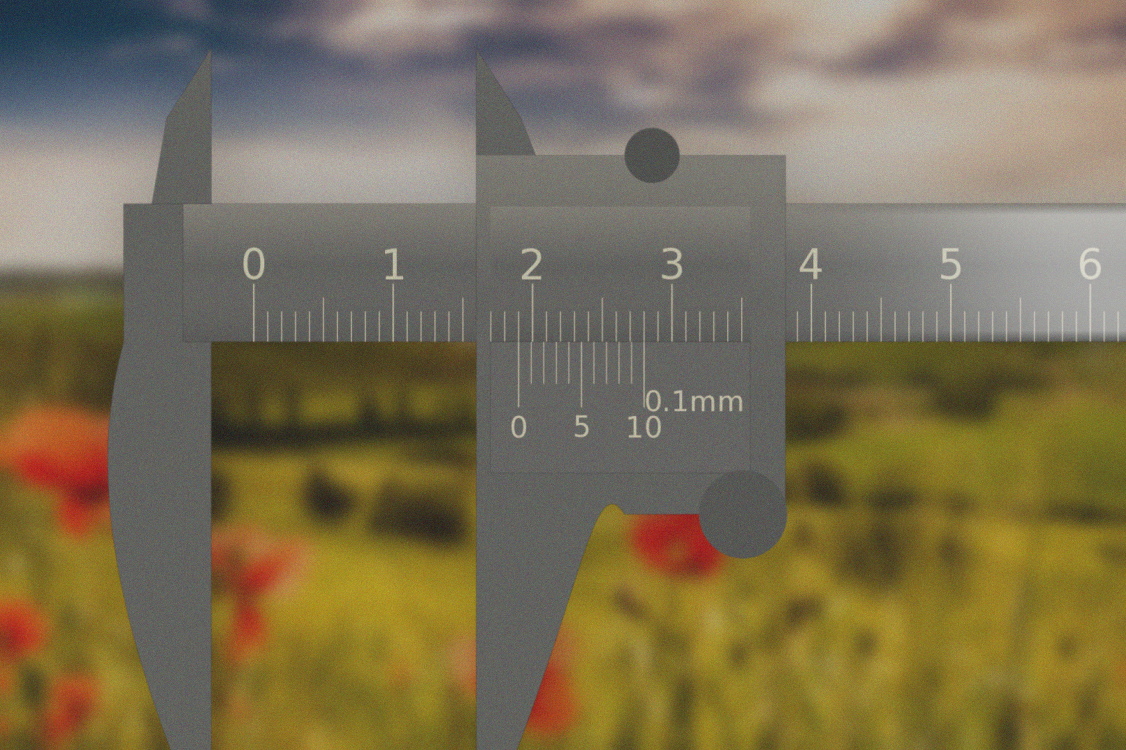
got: 19.0 mm
